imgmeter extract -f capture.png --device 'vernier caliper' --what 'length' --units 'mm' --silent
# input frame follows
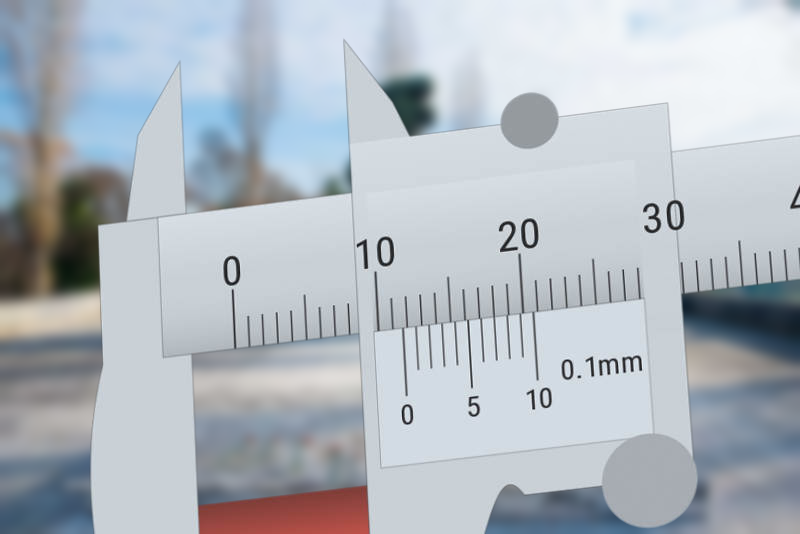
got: 11.7 mm
